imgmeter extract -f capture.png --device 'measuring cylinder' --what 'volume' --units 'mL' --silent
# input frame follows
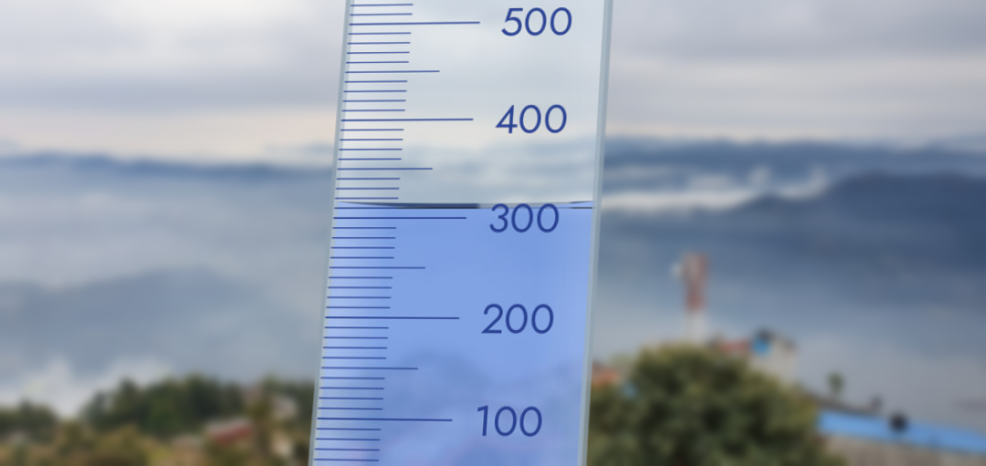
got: 310 mL
